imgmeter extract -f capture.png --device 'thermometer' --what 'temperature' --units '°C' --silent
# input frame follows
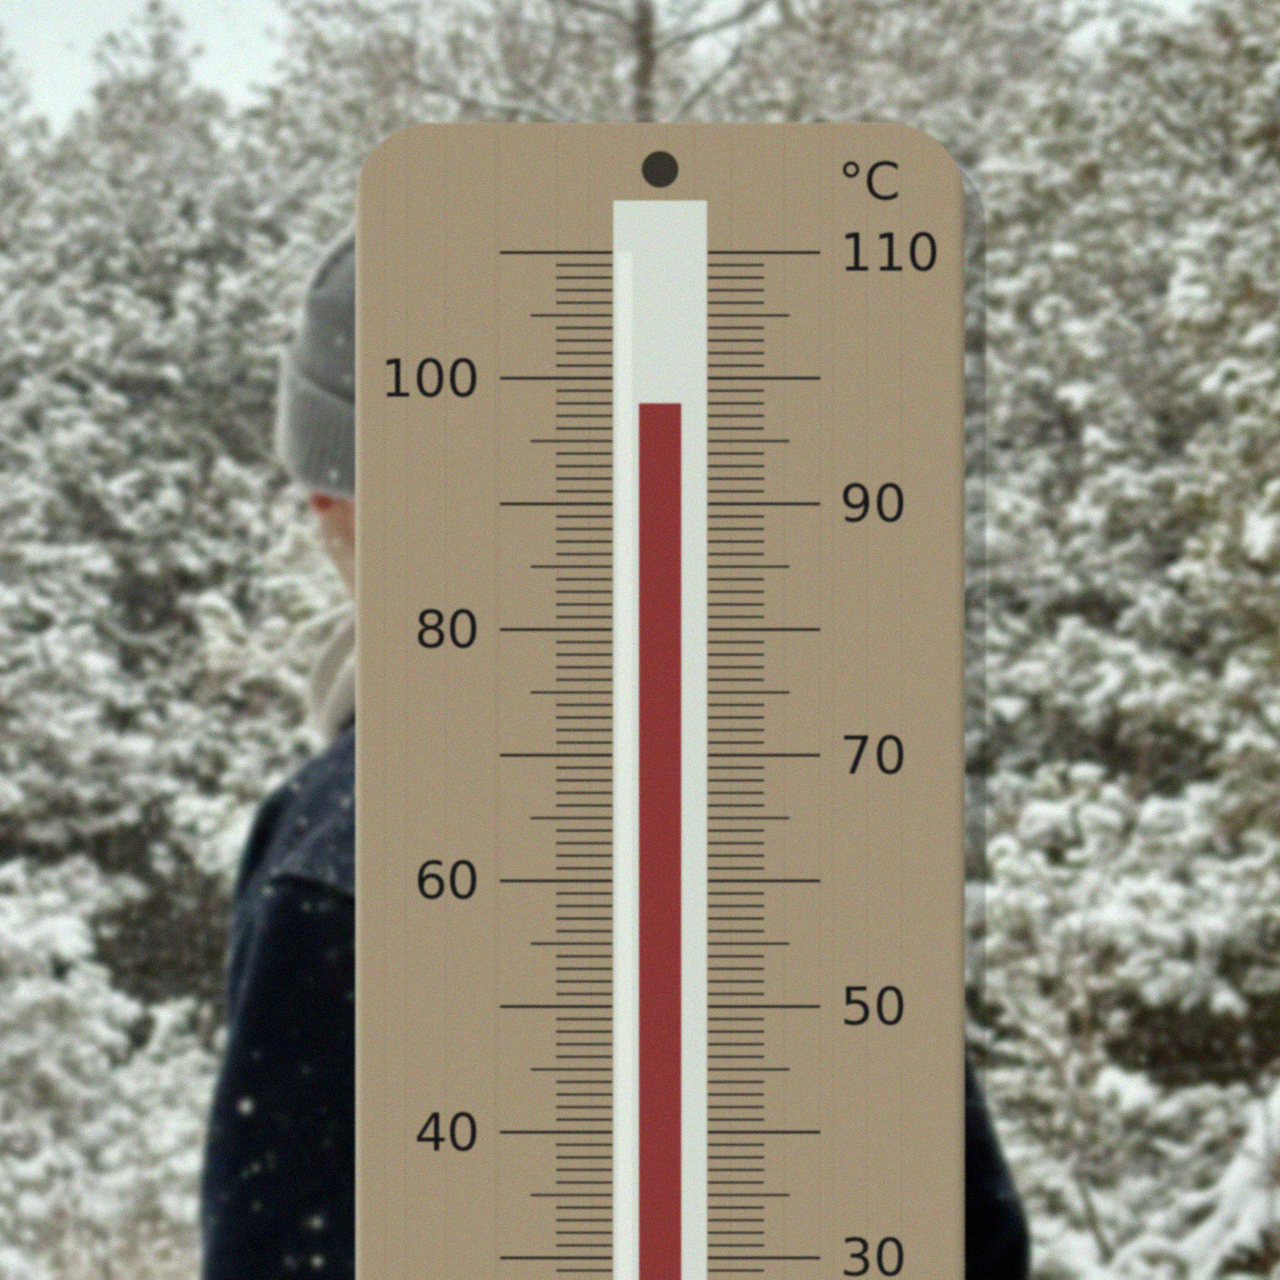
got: 98 °C
